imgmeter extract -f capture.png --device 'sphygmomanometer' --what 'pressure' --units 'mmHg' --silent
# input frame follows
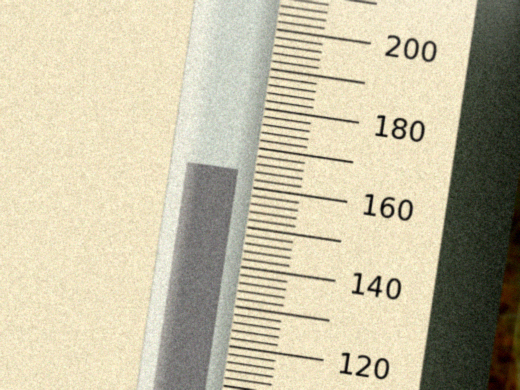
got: 164 mmHg
